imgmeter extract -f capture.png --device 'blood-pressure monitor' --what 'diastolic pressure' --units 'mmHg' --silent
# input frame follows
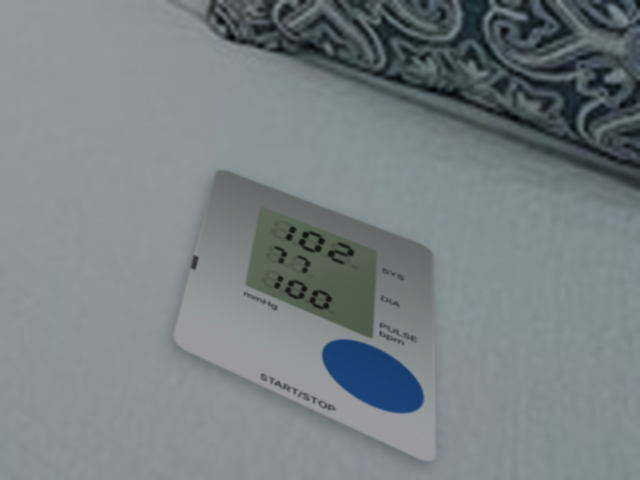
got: 77 mmHg
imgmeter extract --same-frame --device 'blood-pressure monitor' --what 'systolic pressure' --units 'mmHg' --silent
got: 102 mmHg
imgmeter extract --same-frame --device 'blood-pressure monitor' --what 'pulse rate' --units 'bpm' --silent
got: 100 bpm
